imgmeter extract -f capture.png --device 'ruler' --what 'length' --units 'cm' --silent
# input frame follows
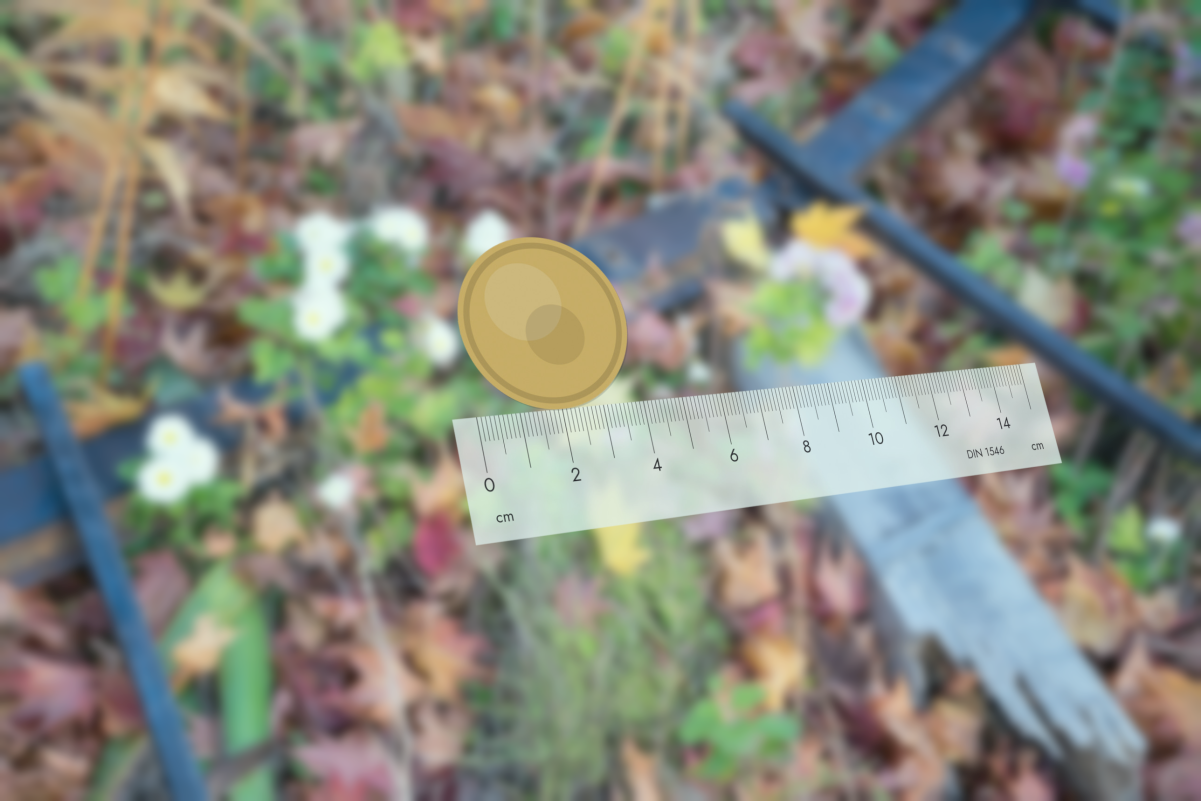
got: 4 cm
